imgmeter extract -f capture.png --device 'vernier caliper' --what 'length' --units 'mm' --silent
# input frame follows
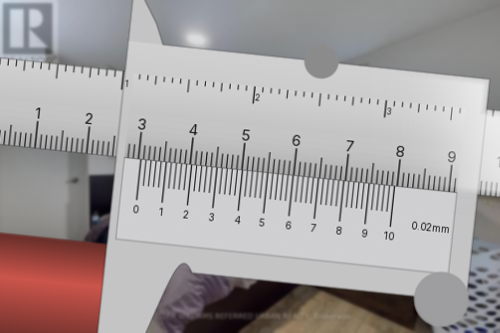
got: 30.5 mm
